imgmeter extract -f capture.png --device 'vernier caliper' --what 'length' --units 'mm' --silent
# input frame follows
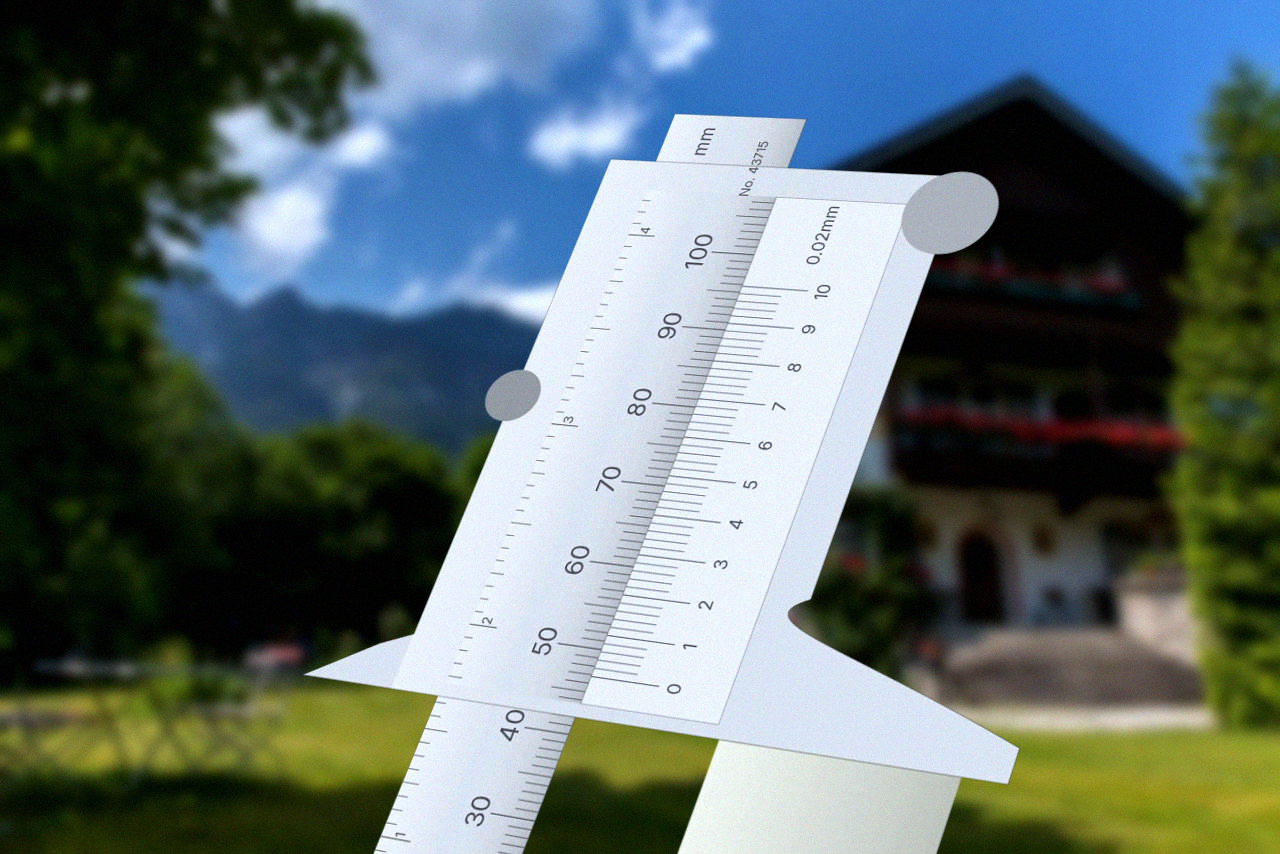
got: 46.8 mm
